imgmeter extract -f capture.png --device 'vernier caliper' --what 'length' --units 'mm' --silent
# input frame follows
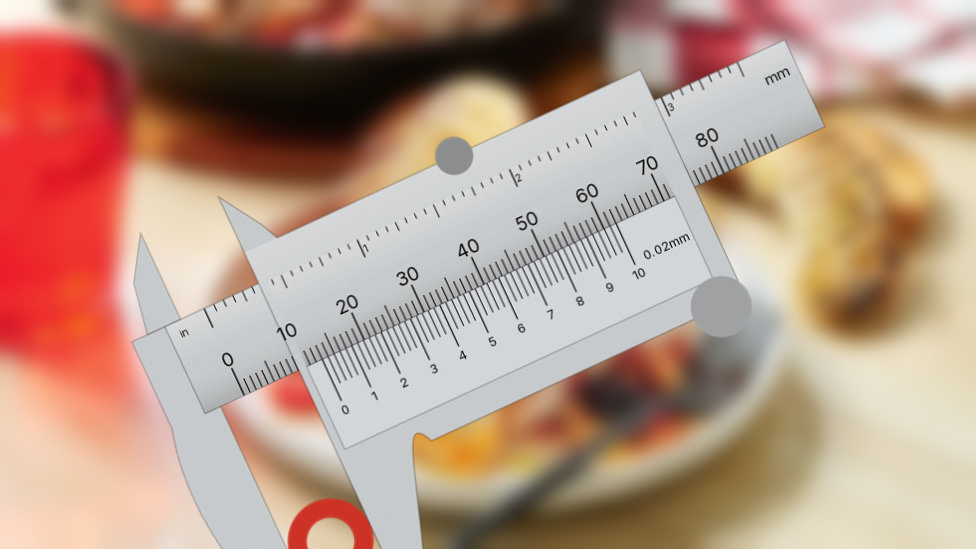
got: 13.0 mm
